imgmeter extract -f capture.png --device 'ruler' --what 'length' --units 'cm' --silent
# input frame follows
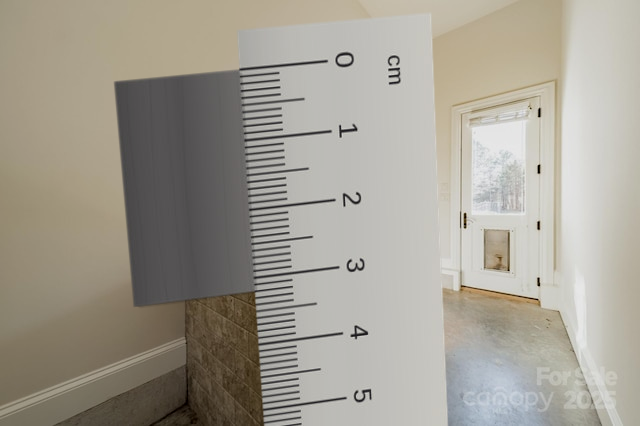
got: 3.2 cm
